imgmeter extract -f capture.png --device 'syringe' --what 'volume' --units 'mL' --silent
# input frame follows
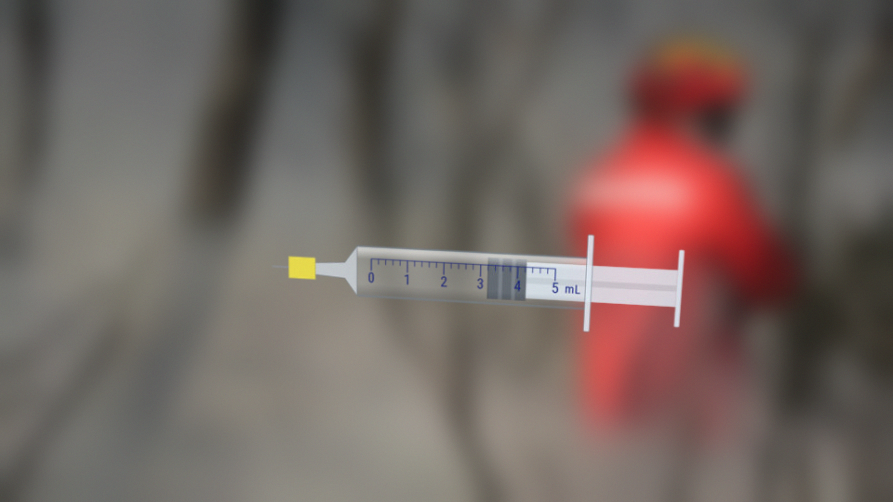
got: 3.2 mL
